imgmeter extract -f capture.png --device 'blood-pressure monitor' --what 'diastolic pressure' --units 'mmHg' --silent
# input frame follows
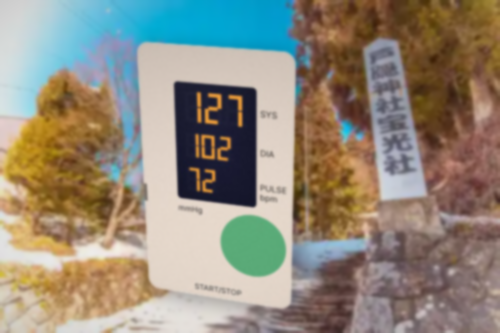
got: 102 mmHg
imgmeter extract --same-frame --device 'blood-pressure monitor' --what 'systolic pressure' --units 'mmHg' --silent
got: 127 mmHg
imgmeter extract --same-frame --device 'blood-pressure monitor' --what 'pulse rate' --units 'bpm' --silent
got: 72 bpm
